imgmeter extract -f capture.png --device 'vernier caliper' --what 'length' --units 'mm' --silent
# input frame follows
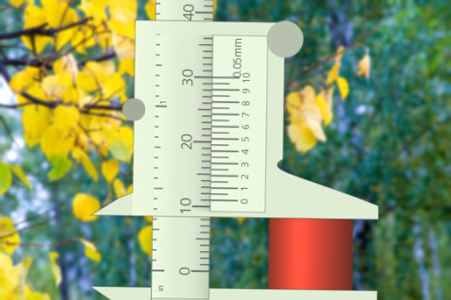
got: 11.0 mm
